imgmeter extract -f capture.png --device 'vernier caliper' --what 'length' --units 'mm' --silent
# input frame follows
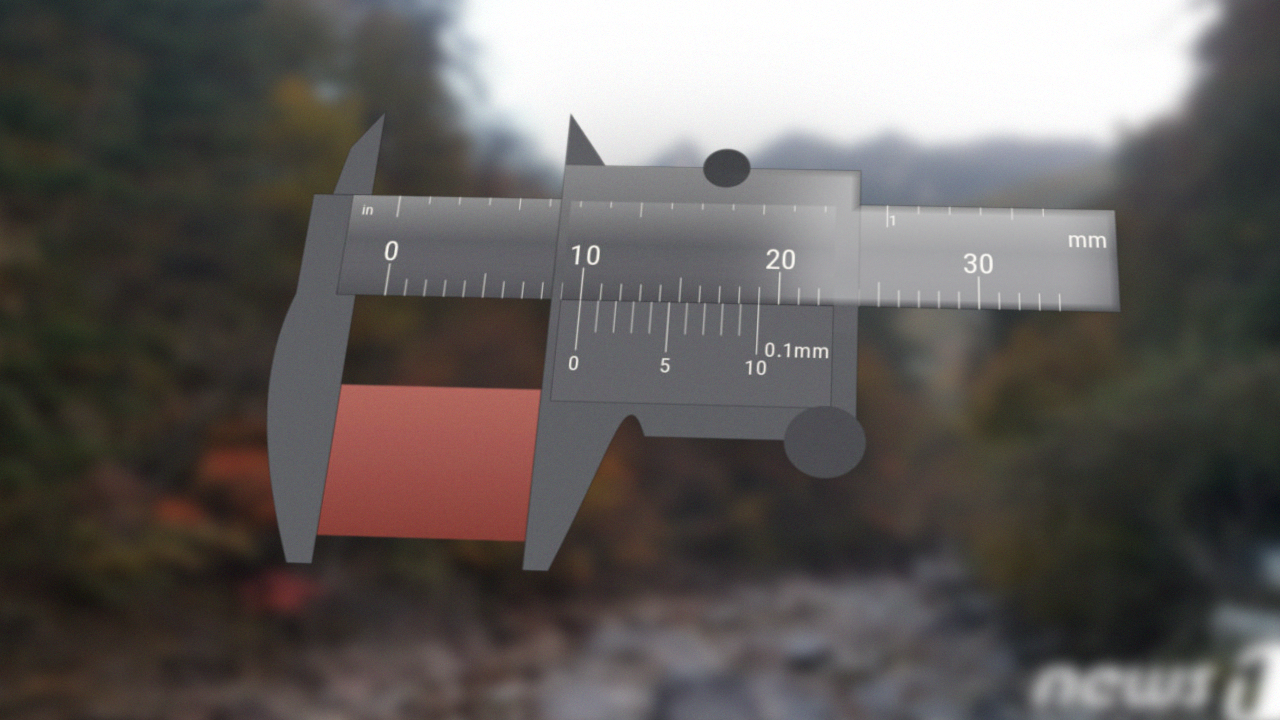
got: 10.0 mm
